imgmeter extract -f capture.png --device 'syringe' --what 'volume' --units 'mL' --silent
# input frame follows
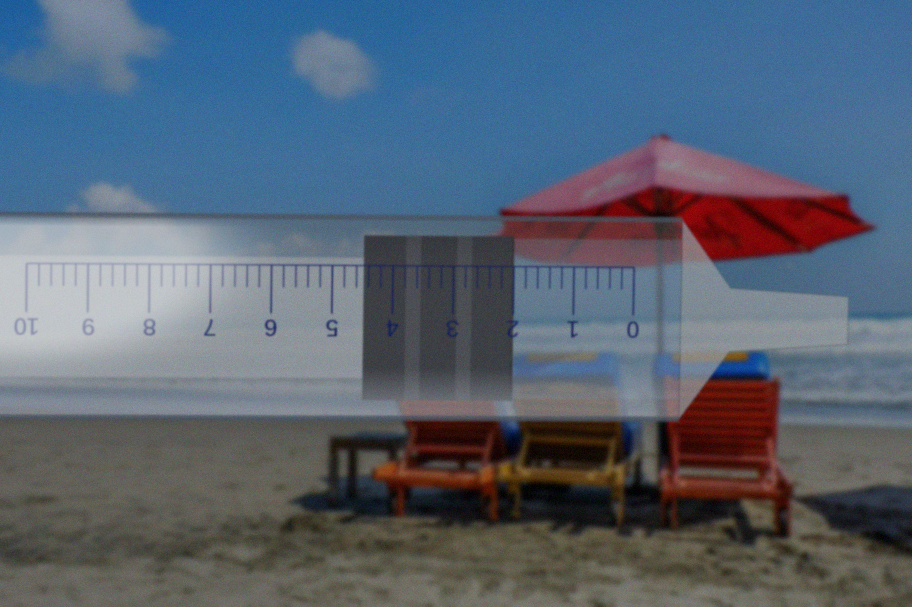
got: 2 mL
